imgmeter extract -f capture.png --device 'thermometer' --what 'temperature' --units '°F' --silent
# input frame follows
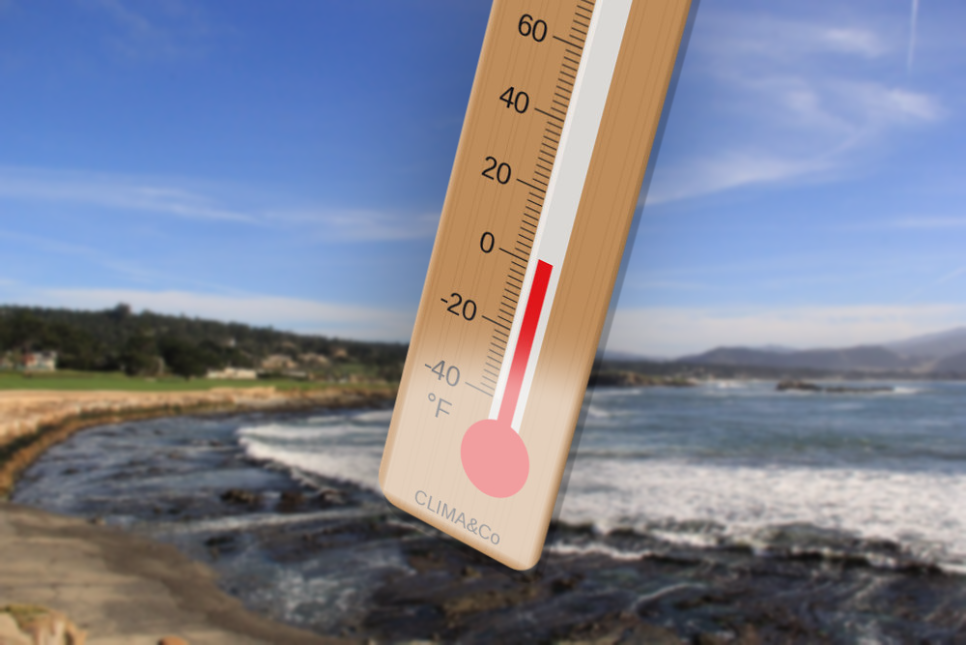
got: 2 °F
